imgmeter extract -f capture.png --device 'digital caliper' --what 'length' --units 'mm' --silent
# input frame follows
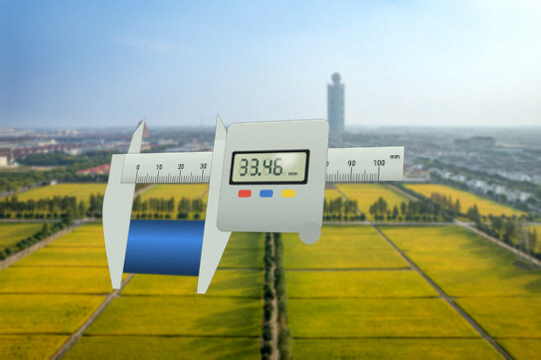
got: 33.46 mm
